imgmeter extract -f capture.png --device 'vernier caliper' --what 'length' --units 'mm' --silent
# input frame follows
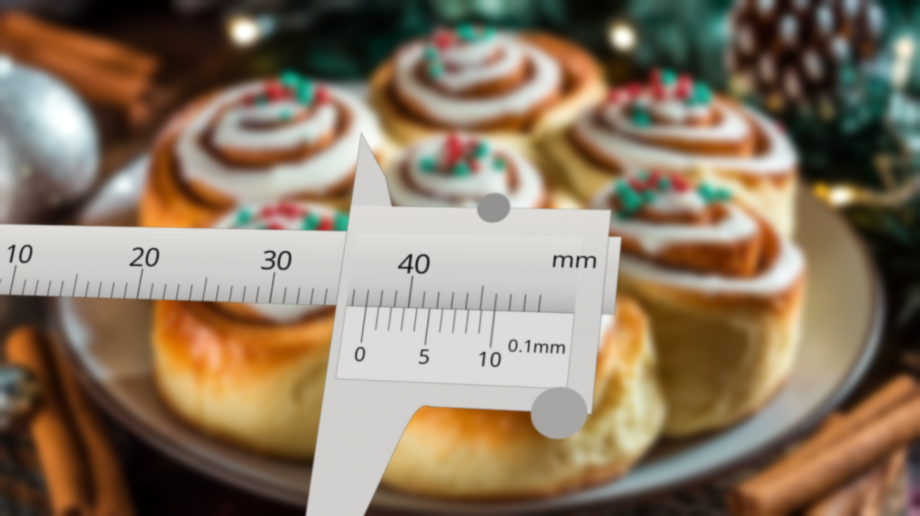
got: 37.0 mm
